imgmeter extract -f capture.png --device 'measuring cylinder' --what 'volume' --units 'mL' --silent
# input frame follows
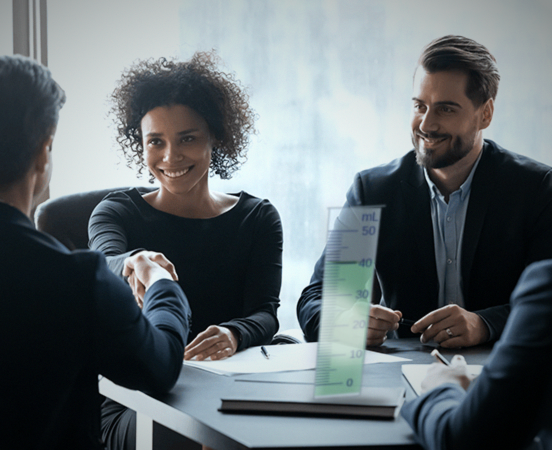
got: 40 mL
